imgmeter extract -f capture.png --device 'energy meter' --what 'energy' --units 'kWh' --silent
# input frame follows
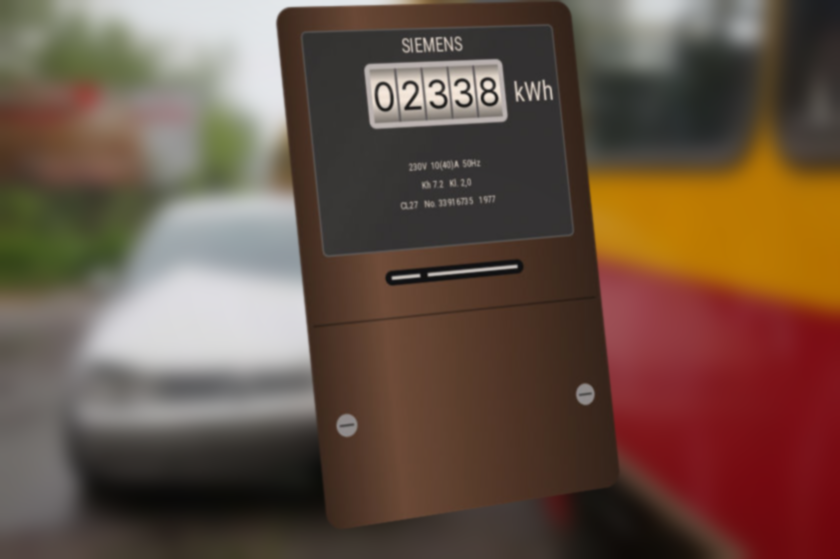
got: 2338 kWh
